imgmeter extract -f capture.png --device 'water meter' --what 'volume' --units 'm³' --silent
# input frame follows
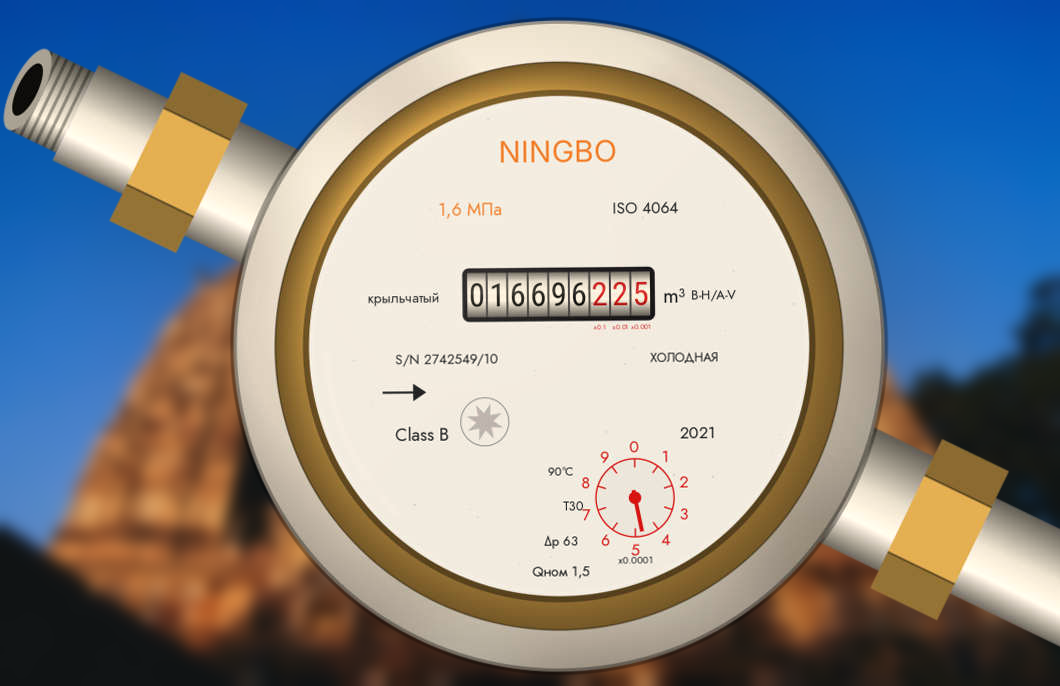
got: 16696.2254 m³
